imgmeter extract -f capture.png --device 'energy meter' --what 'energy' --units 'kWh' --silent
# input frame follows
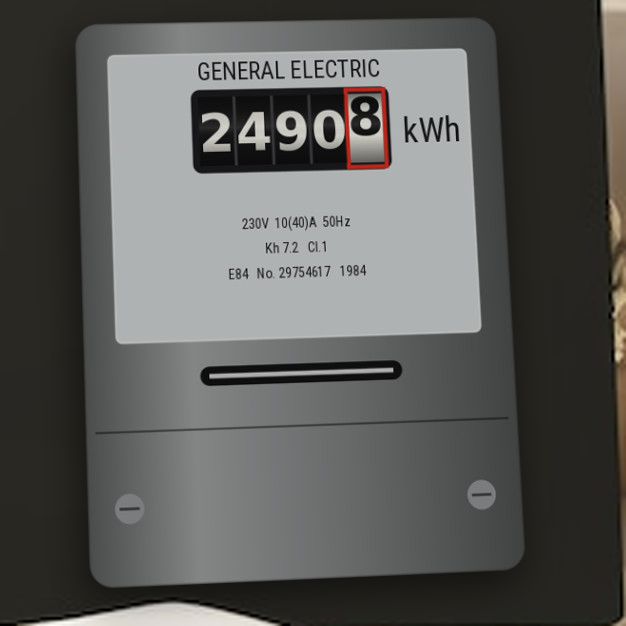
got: 2490.8 kWh
